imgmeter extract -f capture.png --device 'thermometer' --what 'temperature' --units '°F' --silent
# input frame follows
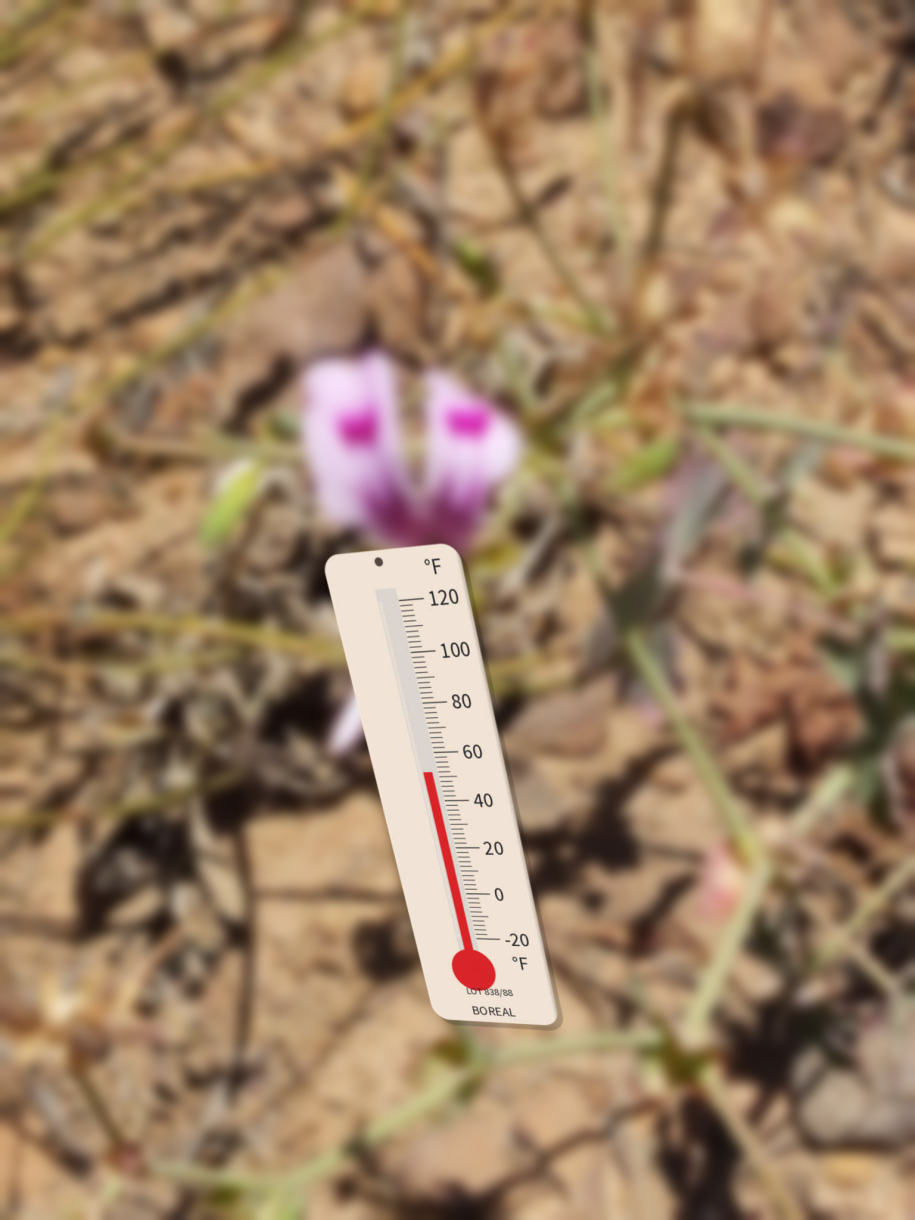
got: 52 °F
